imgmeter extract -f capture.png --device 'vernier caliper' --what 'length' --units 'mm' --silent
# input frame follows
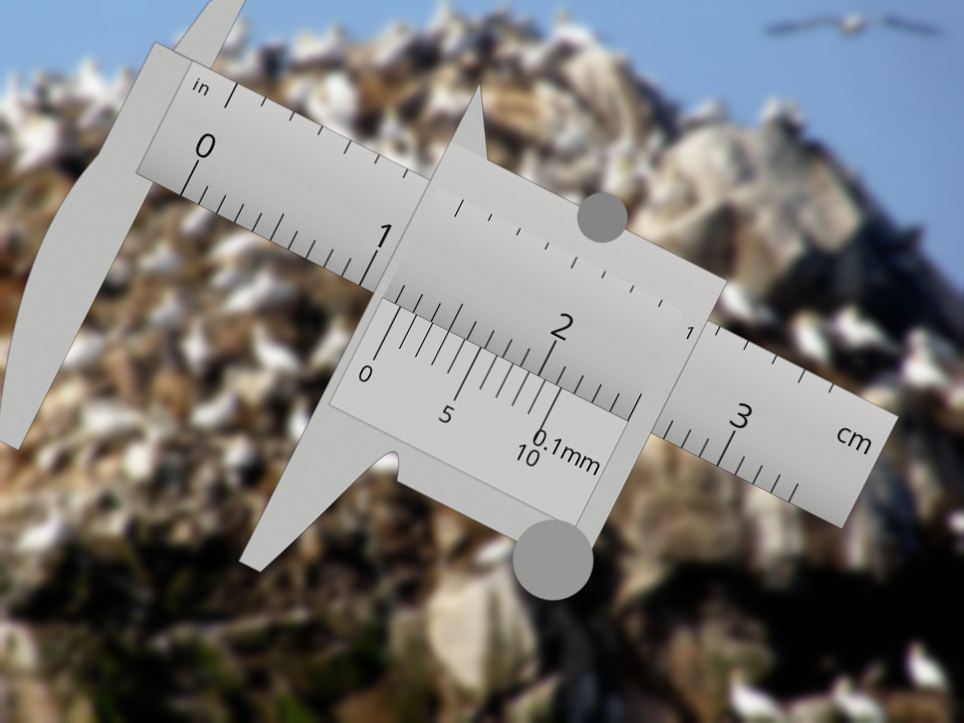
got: 12.3 mm
